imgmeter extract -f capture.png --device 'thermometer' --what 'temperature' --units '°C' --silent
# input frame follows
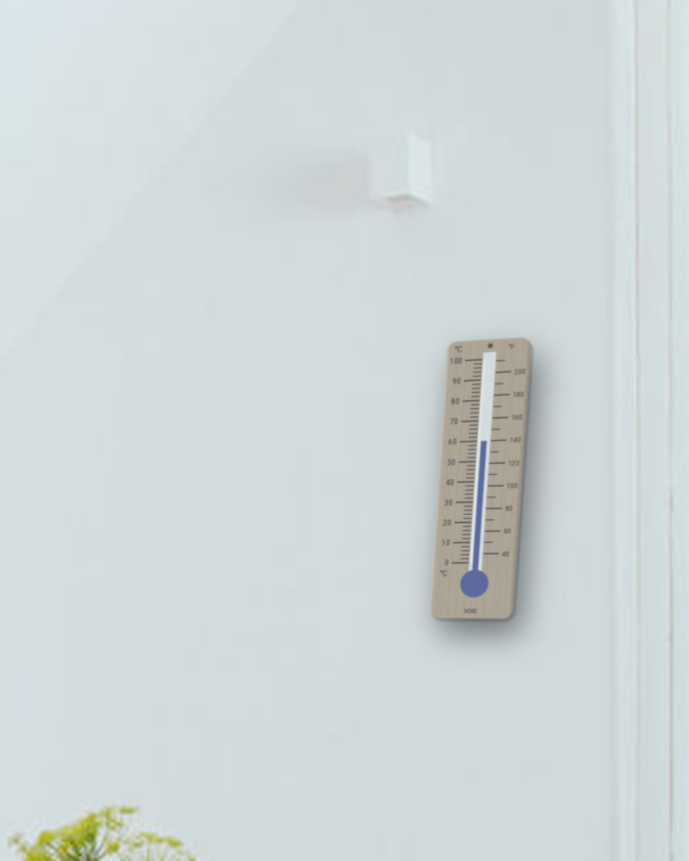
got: 60 °C
